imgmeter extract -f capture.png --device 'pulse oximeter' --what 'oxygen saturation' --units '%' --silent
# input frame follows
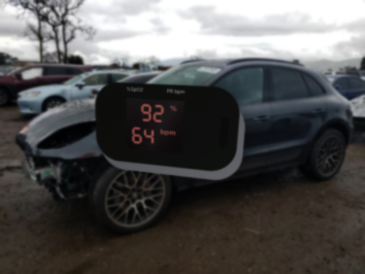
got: 92 %
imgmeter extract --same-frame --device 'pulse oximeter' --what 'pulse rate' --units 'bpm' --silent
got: 64 bpm
